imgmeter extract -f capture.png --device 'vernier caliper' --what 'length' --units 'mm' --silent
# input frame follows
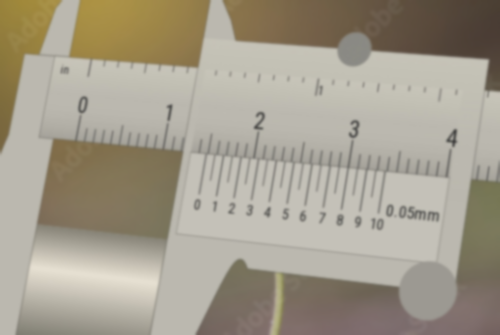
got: 14.8 mm
